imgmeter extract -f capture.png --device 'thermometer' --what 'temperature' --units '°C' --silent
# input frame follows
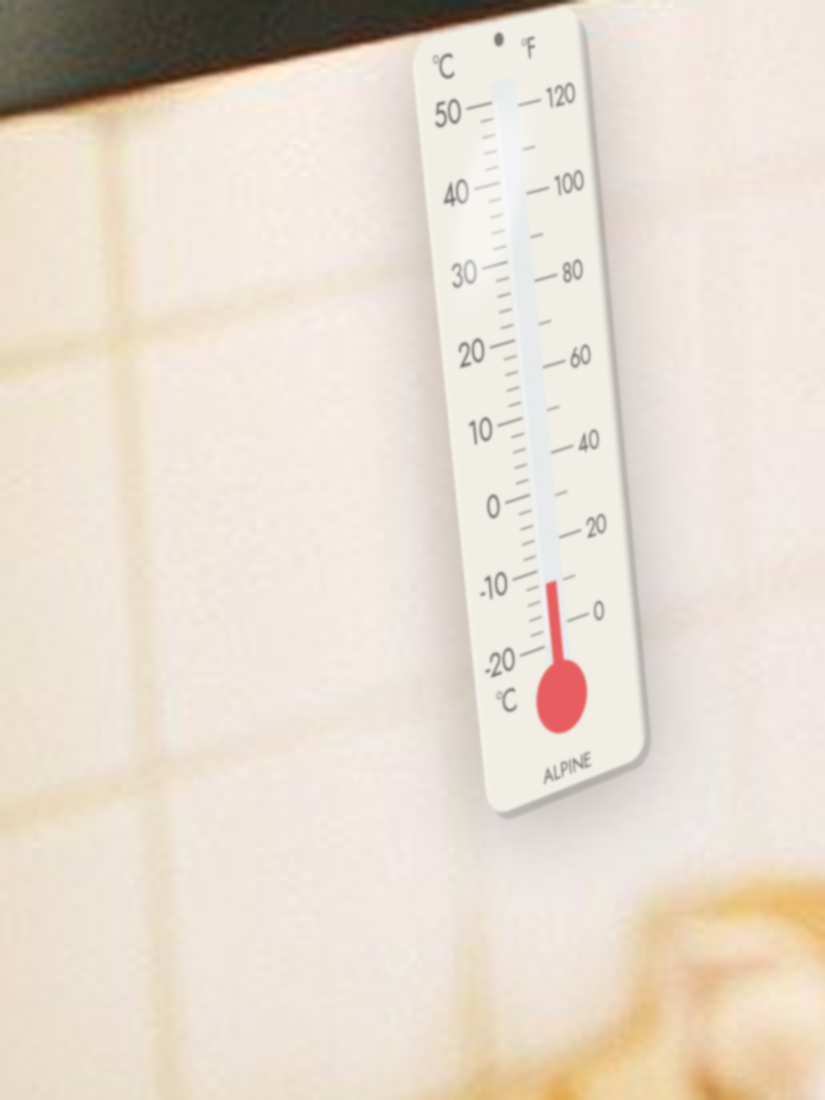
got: -12 °C
